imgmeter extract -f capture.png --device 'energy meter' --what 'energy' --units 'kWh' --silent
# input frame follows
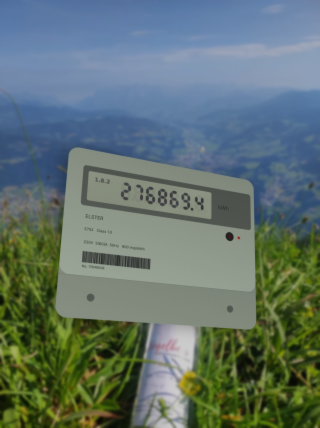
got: 276869.4 kWh
